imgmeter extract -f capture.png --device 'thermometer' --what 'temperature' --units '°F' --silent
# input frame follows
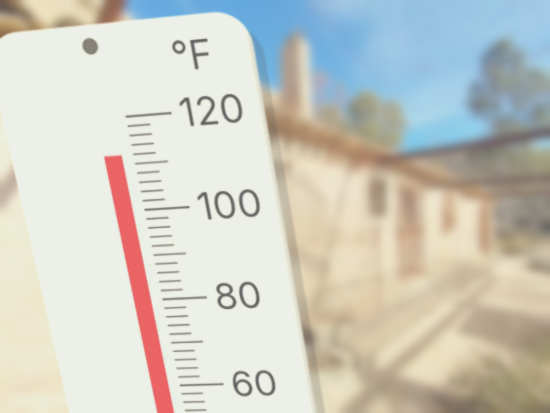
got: 112 °F
